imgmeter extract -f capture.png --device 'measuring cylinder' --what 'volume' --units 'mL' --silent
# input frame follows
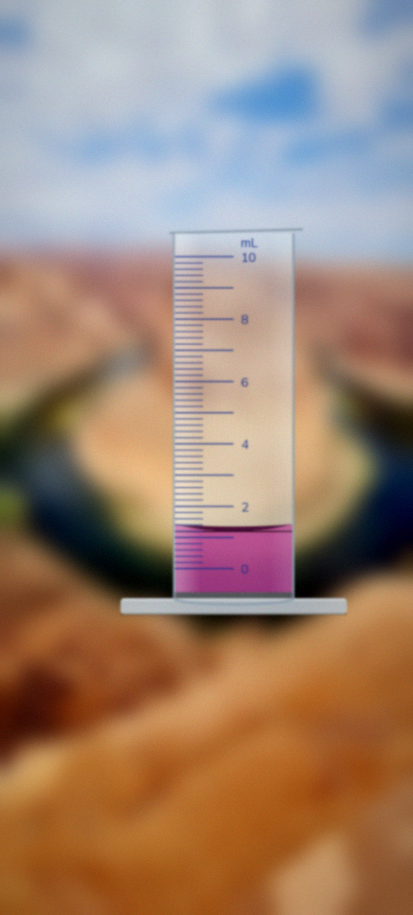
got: 1.2 mL
